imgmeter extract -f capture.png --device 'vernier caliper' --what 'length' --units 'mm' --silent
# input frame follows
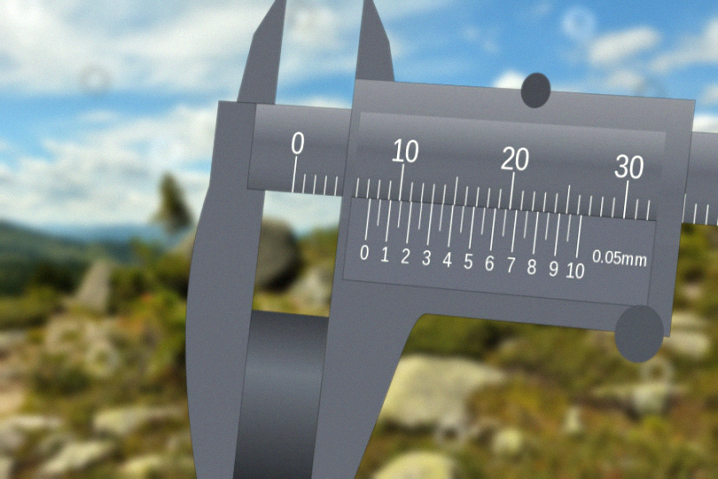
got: 7.3 mm
